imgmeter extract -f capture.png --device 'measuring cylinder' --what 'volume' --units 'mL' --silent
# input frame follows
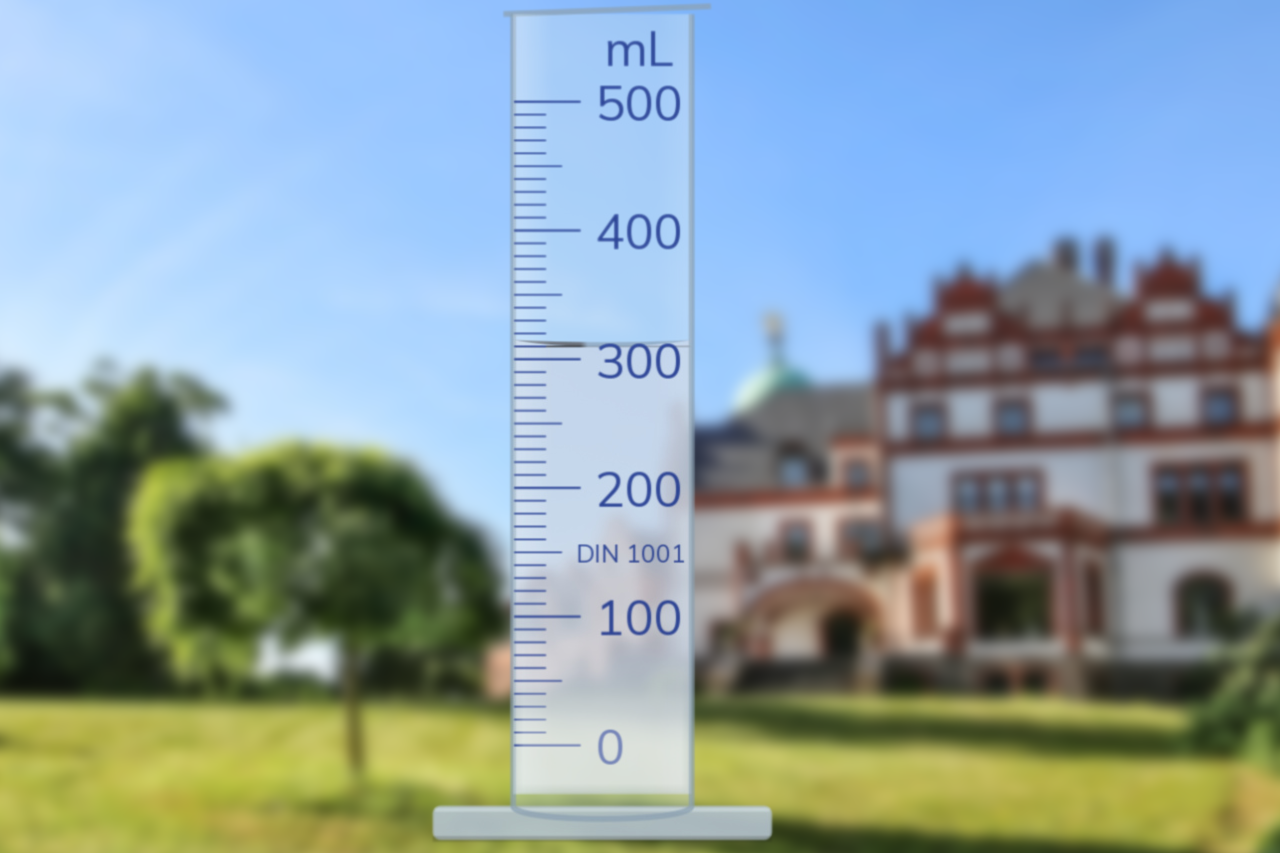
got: 310 mL
